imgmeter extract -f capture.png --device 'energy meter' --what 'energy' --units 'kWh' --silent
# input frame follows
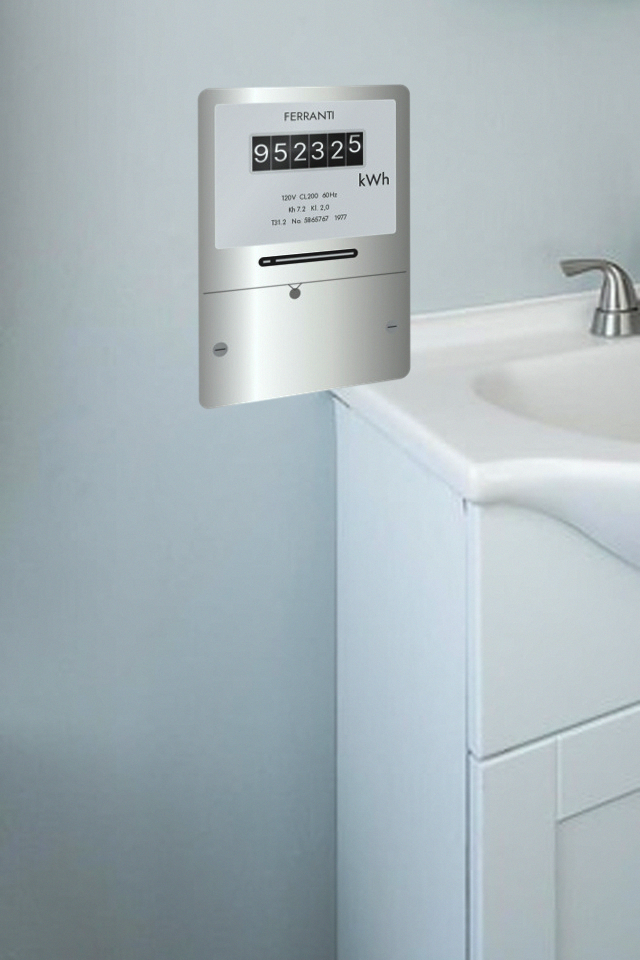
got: 952325 kWh
